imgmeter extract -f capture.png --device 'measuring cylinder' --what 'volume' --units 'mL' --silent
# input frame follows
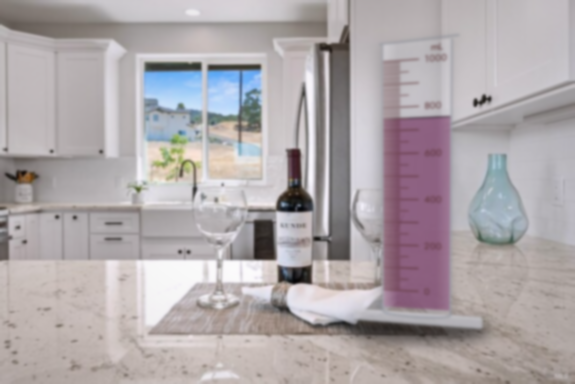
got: 750 mL
